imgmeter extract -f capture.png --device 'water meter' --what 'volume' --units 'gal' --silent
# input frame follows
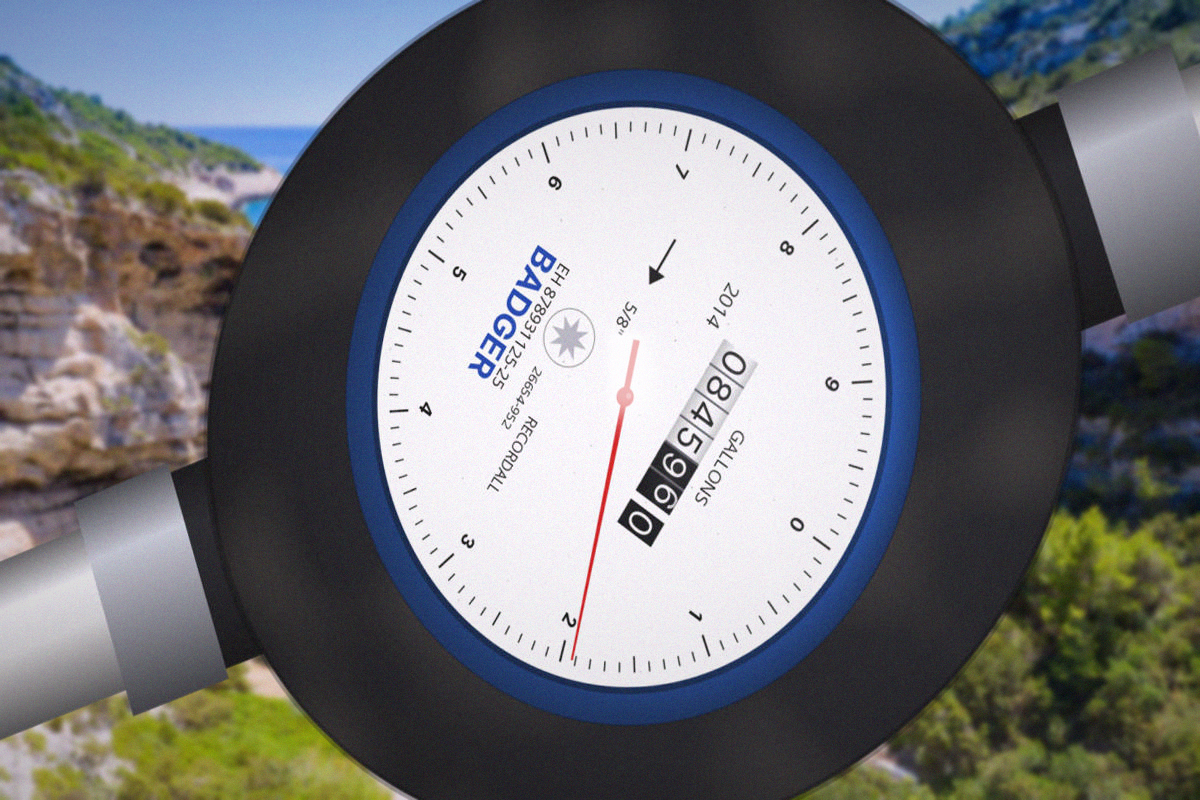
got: 845961.9 gal
